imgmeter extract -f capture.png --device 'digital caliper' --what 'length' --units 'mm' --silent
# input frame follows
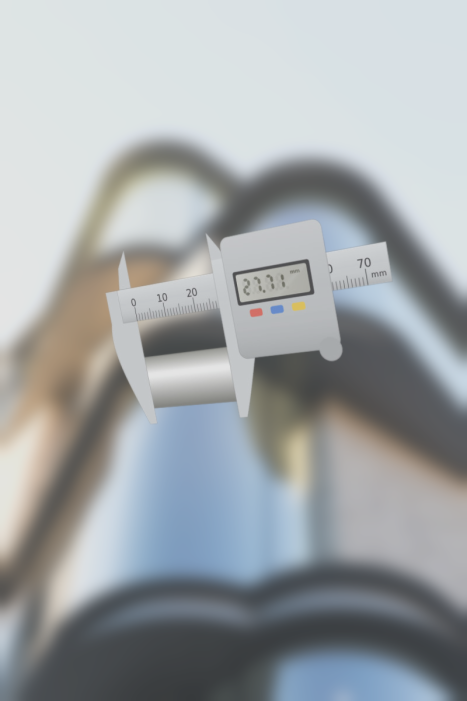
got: 27.71 mm
